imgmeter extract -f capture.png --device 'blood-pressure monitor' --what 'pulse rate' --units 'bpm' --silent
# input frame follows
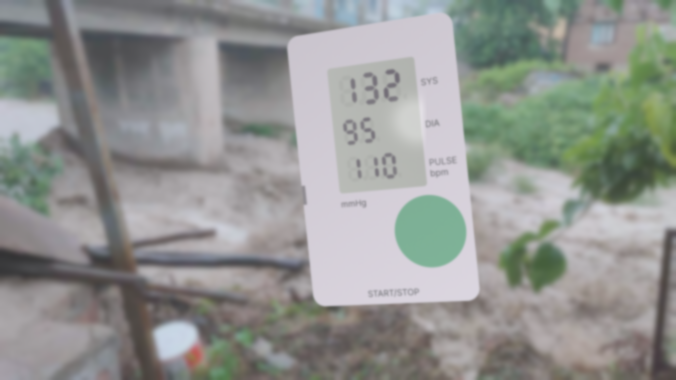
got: 110 bpm
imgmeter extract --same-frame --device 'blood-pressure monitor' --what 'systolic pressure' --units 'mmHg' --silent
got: 132 mmHg
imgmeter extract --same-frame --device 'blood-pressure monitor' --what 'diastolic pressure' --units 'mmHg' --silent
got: 95 mmHg
